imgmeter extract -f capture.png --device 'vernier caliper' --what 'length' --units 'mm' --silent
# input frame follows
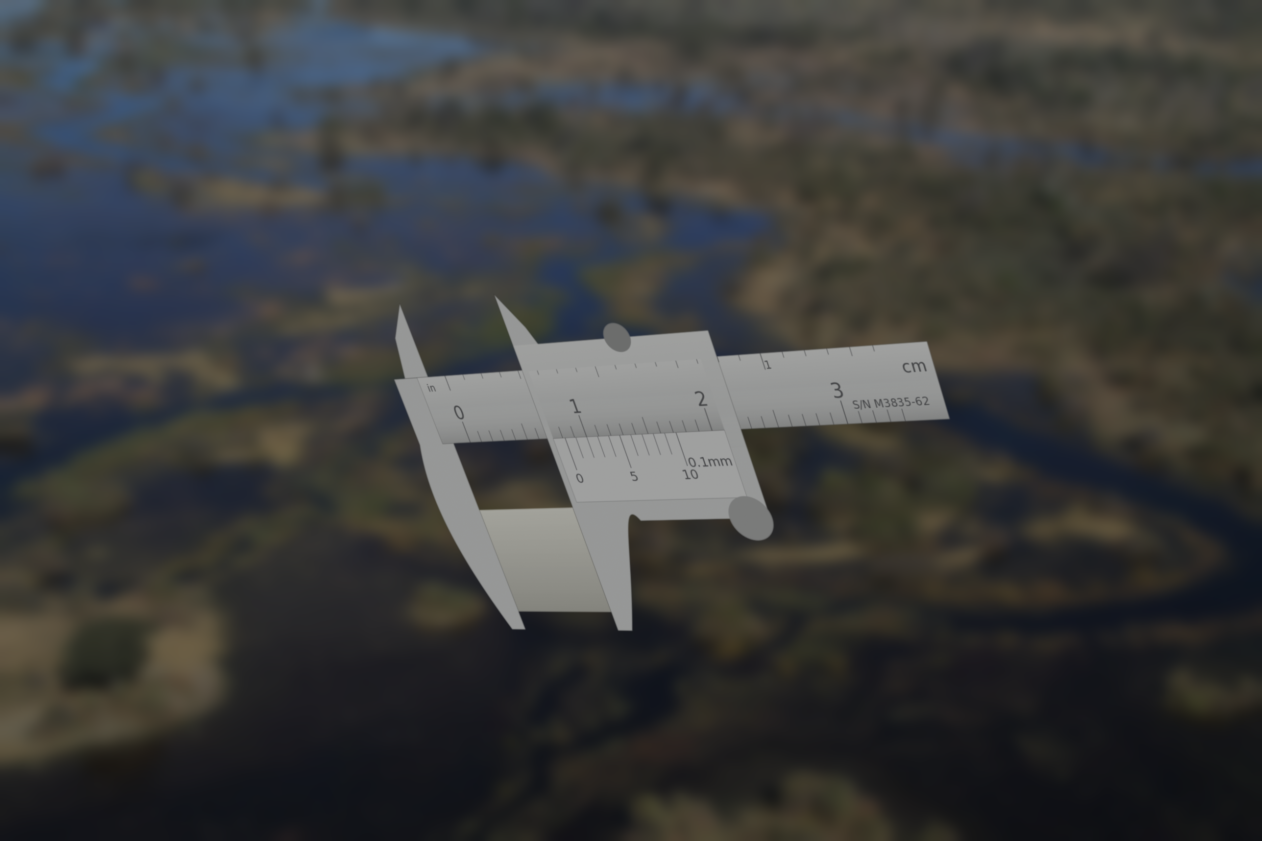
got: 8.2 mm
